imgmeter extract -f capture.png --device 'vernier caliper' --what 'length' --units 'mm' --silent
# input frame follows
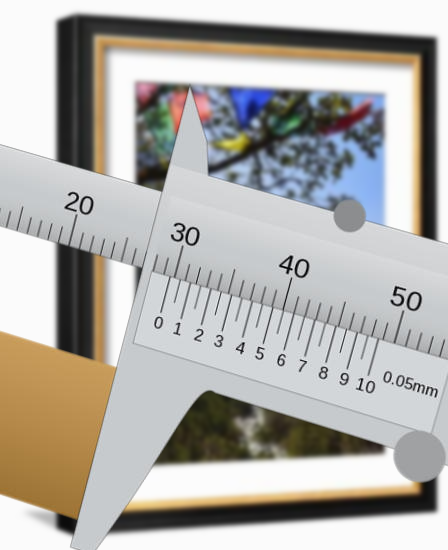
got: 29.6 mm
